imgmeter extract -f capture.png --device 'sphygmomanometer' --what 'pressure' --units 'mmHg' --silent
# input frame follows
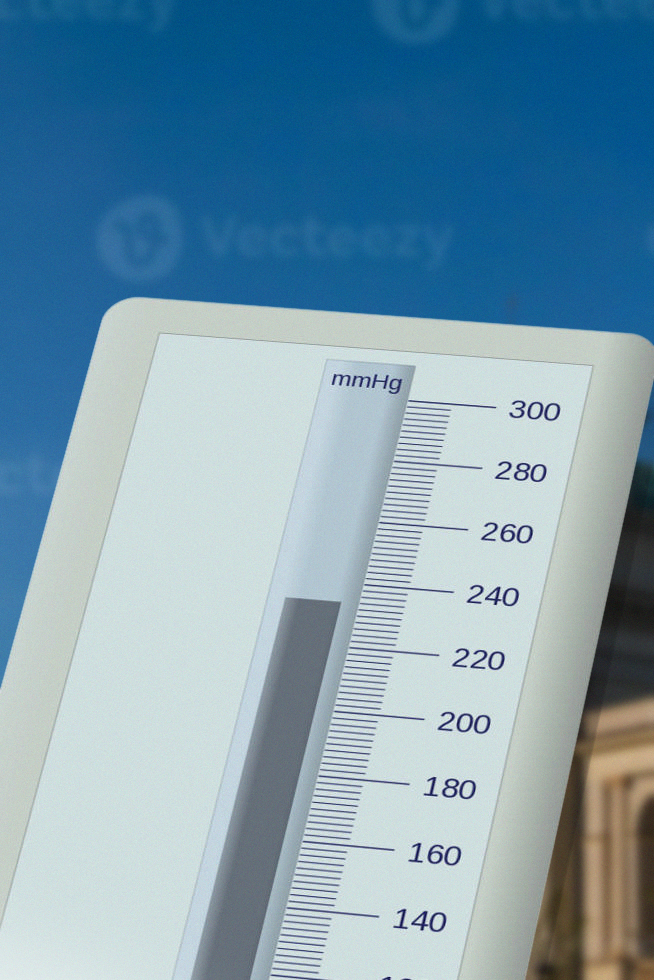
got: 234 mmHg
